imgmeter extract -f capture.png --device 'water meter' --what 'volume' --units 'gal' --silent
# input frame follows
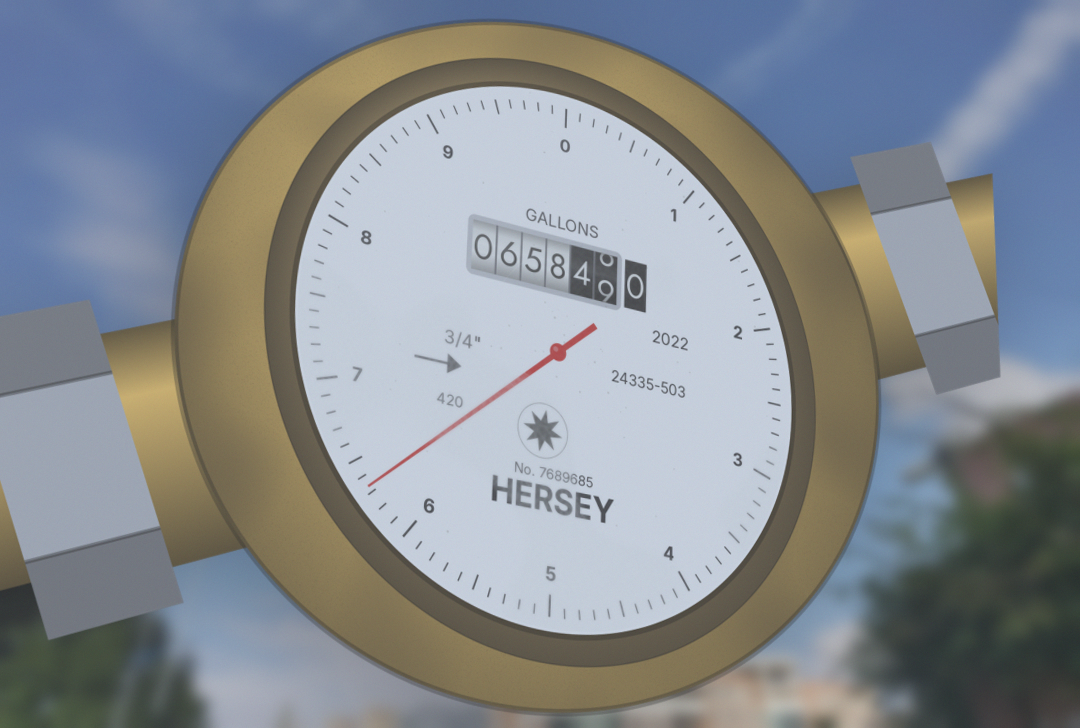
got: 658486.3 gal
